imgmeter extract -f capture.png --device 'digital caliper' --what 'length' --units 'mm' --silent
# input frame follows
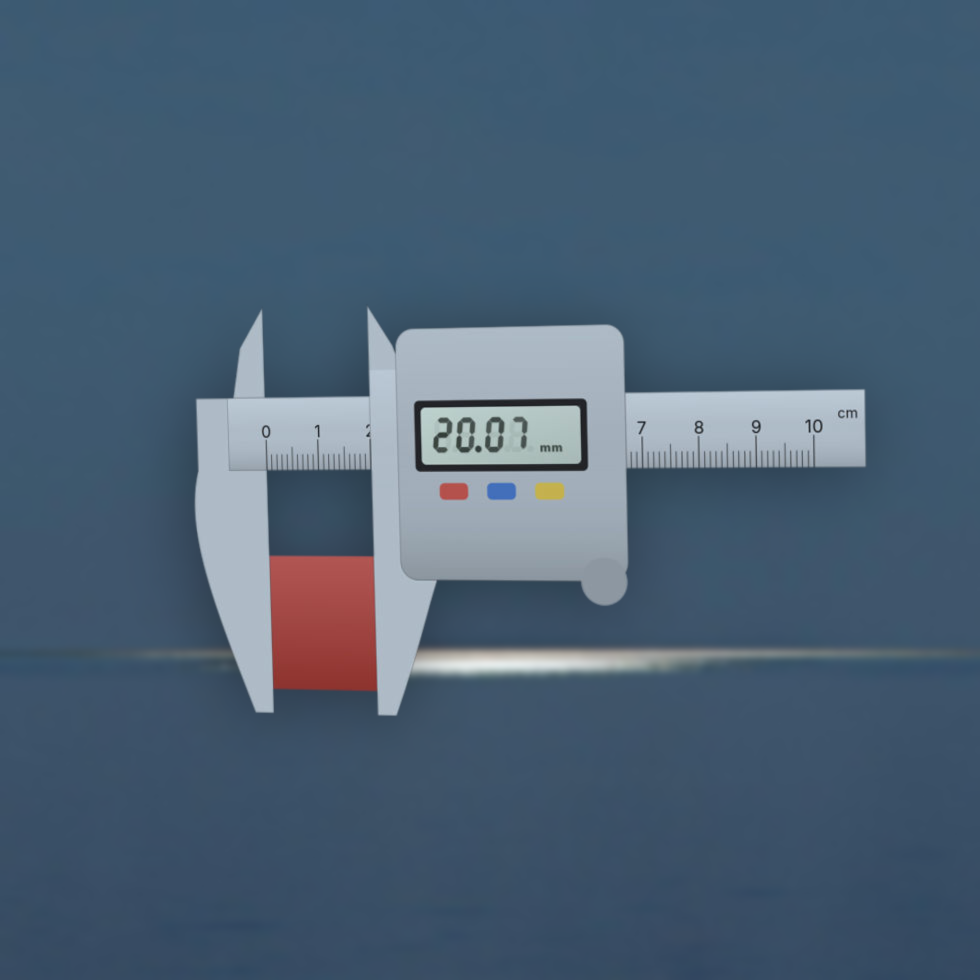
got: 20.07 mm
